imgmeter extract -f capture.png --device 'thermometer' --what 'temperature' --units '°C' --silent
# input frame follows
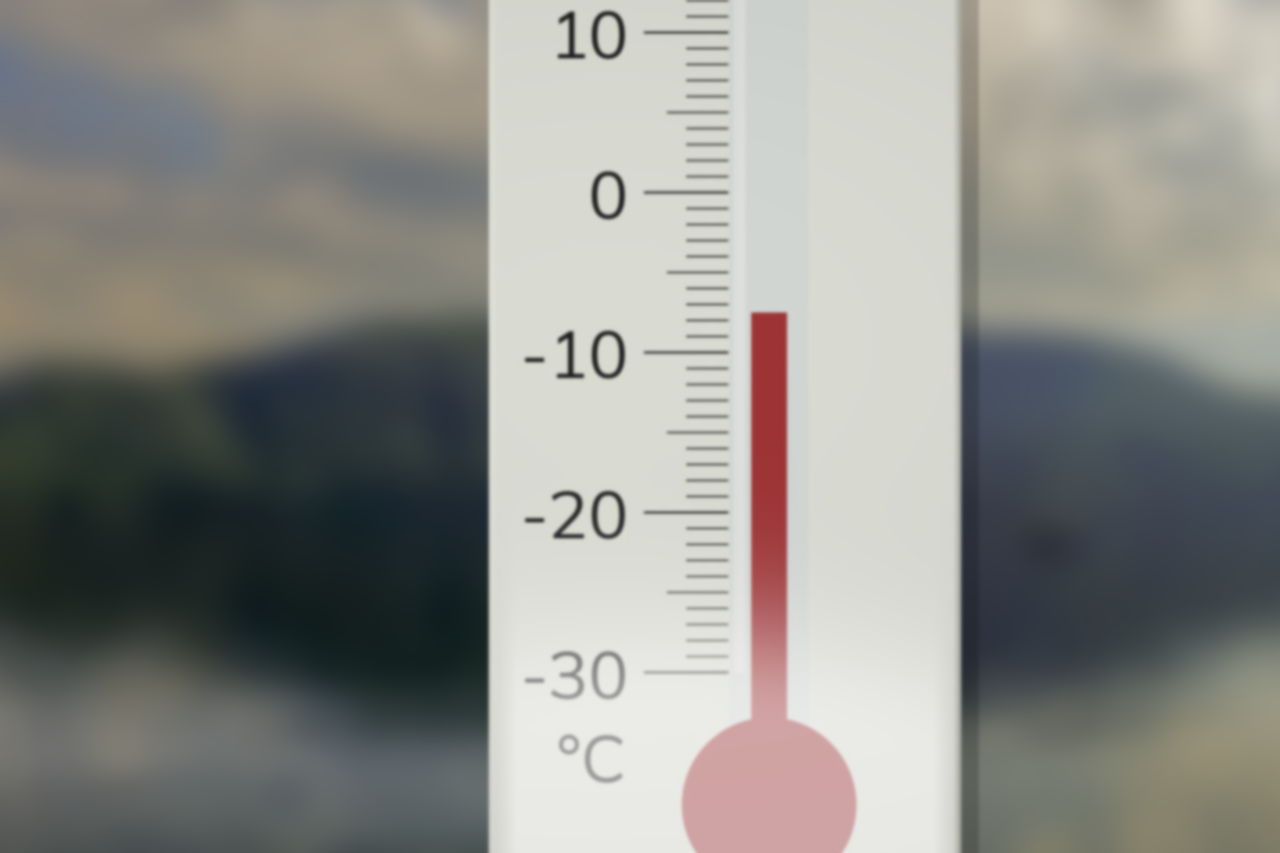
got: -7.5 °C
